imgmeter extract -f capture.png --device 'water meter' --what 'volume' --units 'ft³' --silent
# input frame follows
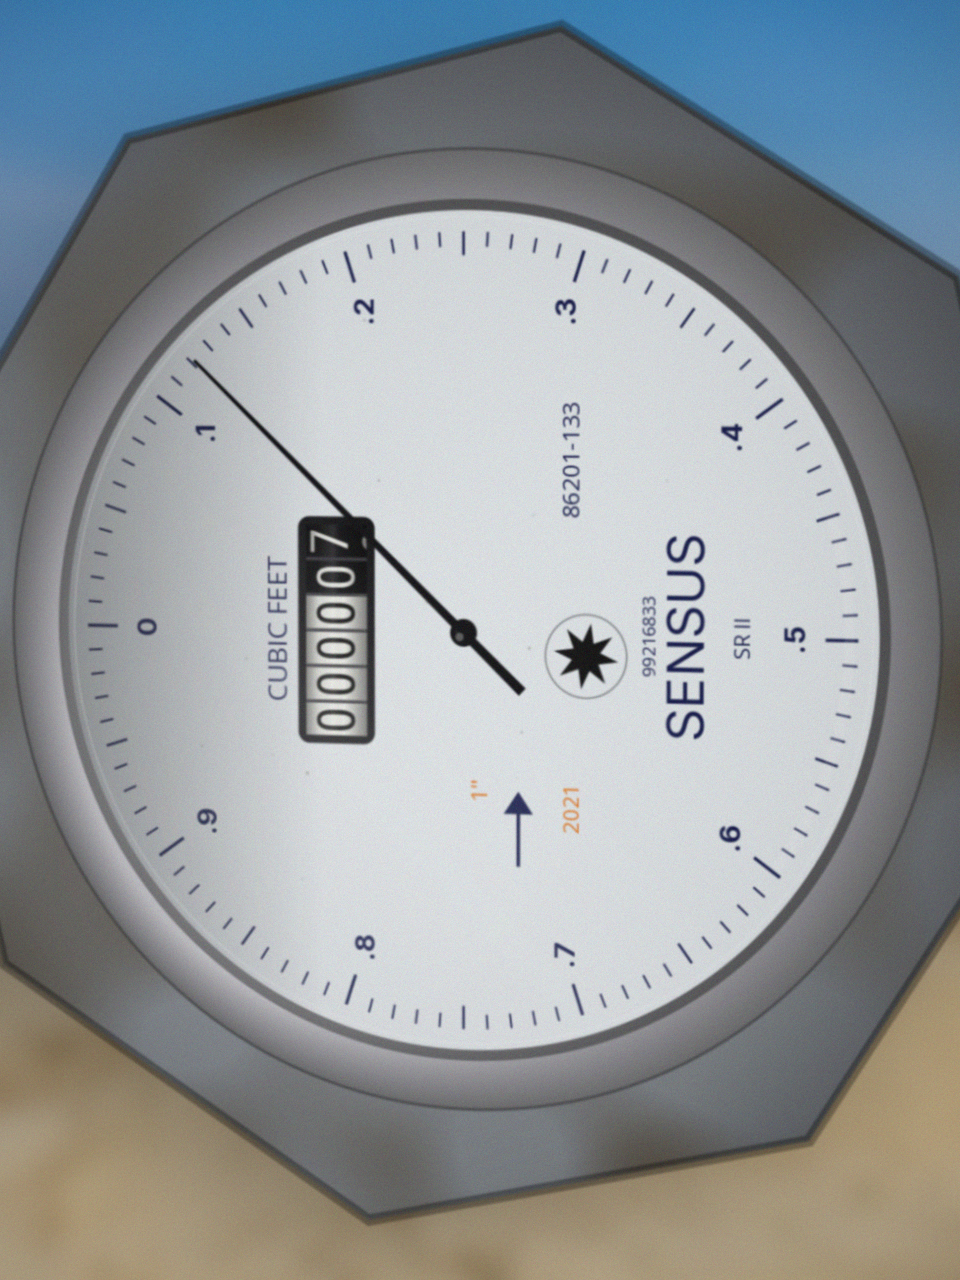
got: 7.12 ft³
